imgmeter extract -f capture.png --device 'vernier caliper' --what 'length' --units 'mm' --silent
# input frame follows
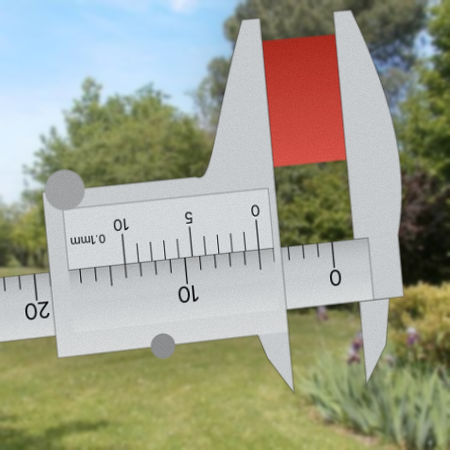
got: 5.0 mm
